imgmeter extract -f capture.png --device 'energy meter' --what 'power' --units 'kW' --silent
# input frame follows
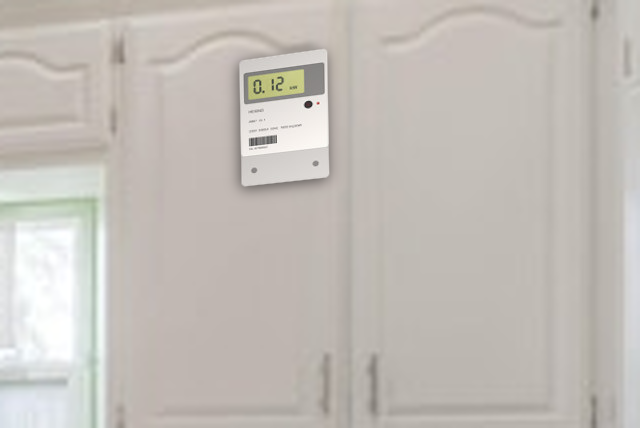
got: 0.12 kW
